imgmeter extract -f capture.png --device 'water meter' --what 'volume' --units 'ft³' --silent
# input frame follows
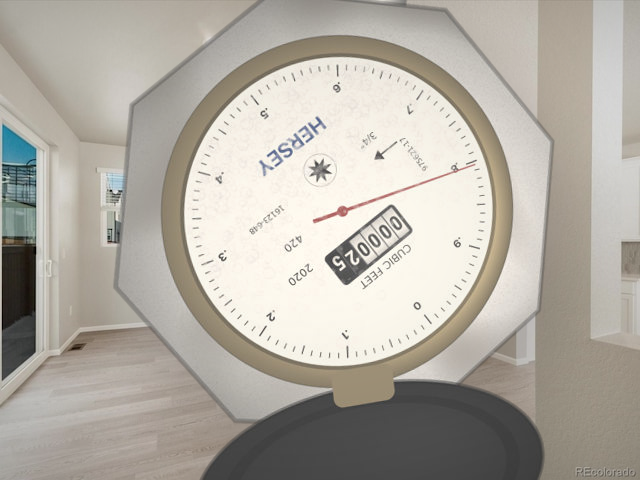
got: 24.80 ft³
